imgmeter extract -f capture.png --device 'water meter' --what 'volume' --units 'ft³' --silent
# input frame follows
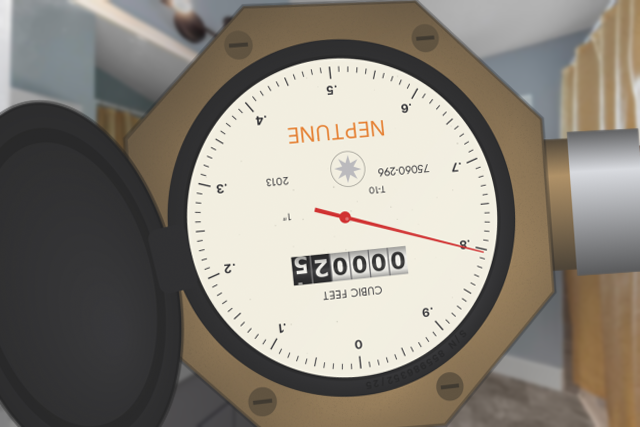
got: 24.80 ft³
